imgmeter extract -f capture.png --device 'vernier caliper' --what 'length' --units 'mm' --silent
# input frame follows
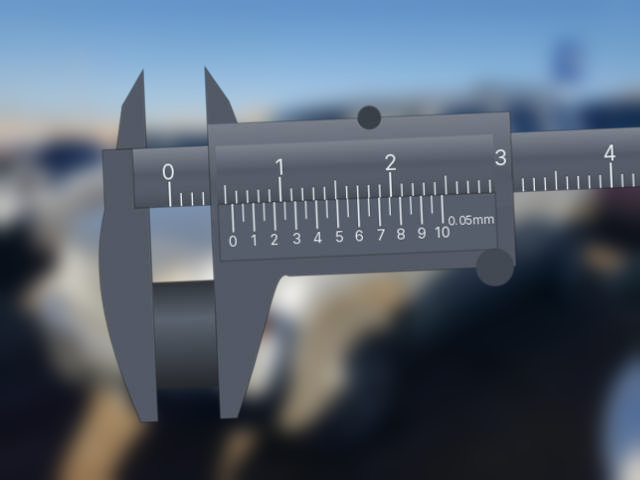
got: 5.6 mm
